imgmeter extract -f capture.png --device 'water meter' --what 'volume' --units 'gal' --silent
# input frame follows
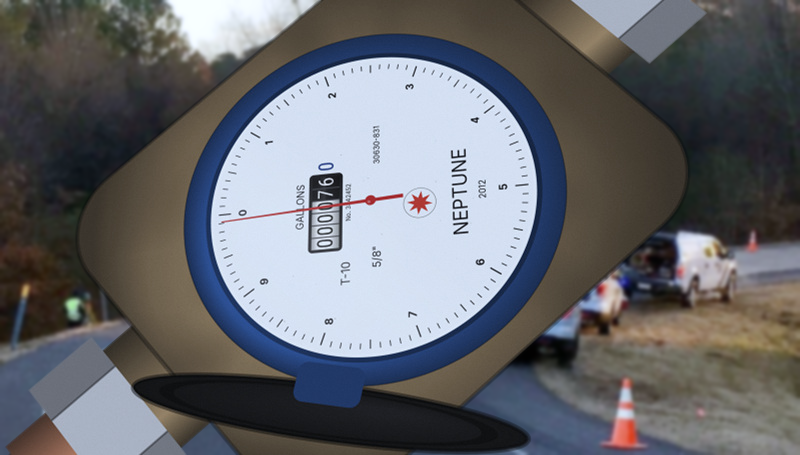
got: 759.9 gal
